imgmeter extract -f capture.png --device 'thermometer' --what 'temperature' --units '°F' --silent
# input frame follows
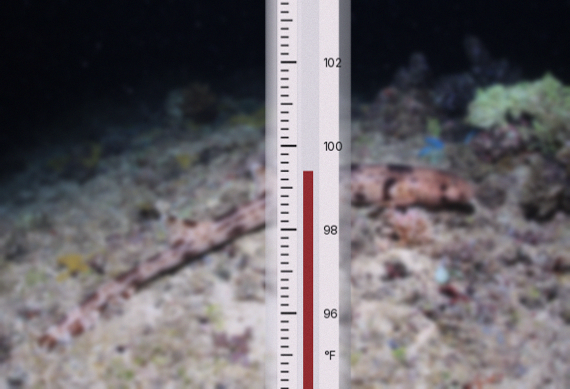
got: 99.4 °F
